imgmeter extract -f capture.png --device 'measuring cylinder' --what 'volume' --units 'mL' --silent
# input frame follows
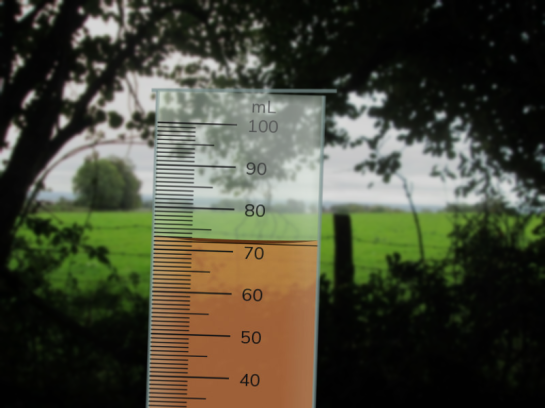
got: 72 mL
